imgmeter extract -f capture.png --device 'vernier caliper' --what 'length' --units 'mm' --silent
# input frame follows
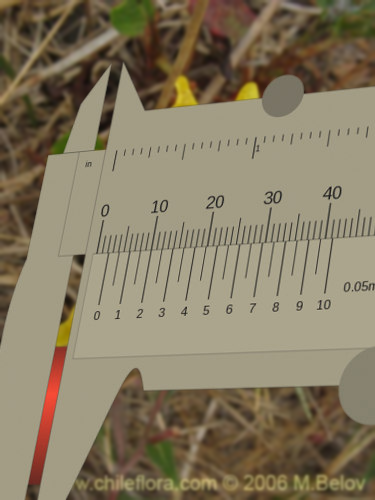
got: 2.2 mm
